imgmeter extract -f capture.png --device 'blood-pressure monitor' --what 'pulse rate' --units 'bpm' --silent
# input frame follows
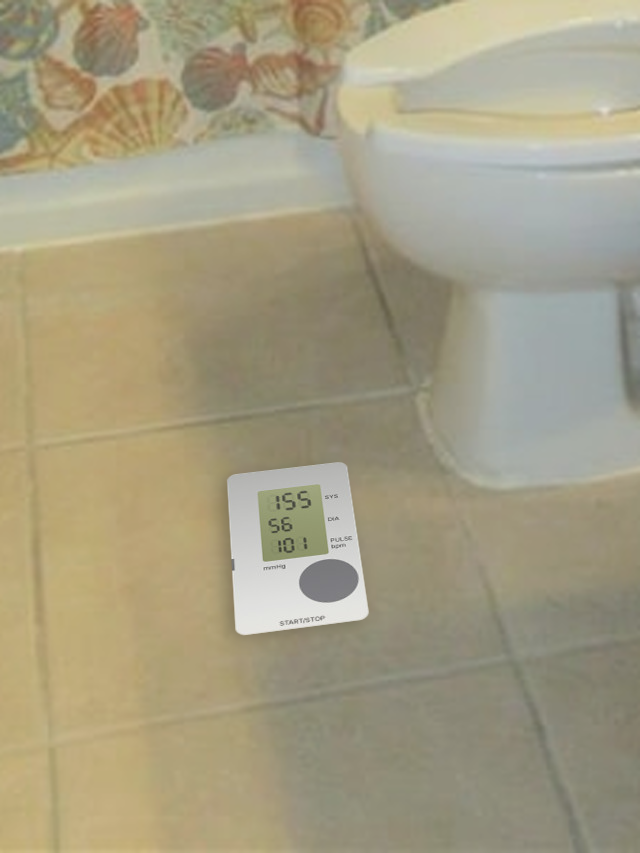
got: 101 bpm
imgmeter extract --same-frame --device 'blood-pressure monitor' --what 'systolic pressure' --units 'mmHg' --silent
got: 155 mmHg
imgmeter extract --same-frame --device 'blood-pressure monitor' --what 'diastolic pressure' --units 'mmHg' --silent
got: 56 mmHg
